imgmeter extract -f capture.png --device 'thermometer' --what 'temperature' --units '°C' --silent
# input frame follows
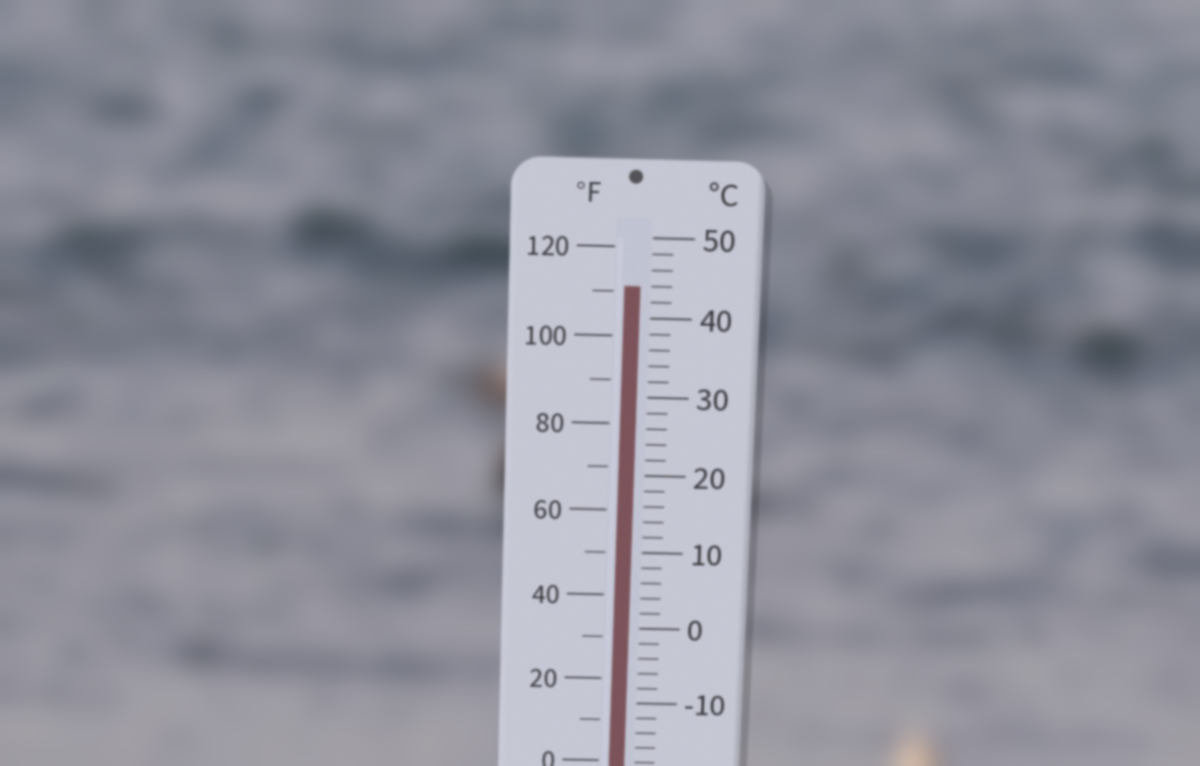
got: 44 °C
